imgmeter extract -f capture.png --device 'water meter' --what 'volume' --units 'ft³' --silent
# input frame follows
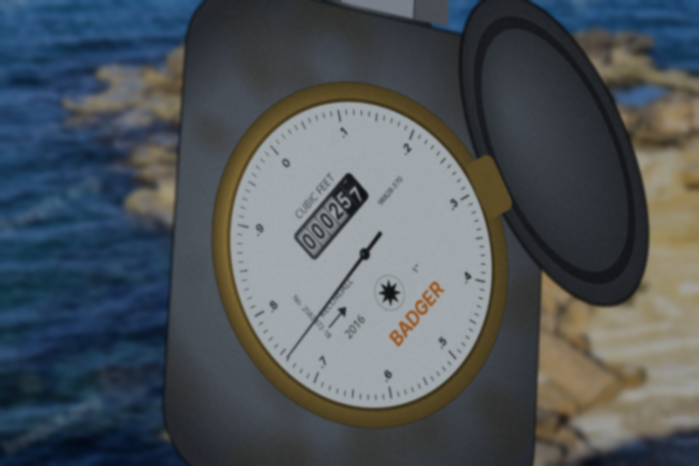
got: 256.74 ft³
